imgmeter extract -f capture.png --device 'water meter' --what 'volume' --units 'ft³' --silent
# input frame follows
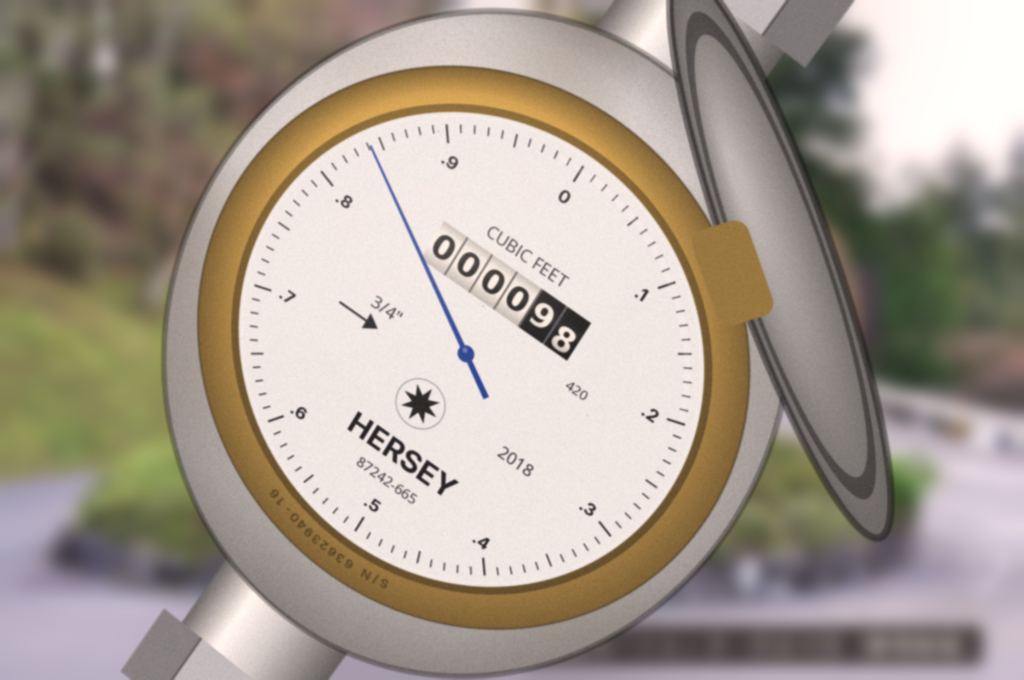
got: 97.84 ft³
